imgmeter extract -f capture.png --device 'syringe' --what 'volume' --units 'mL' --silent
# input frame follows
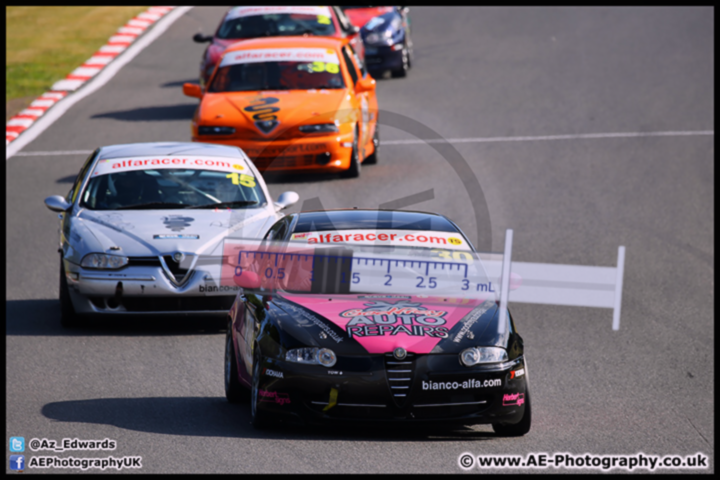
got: 1 mL
